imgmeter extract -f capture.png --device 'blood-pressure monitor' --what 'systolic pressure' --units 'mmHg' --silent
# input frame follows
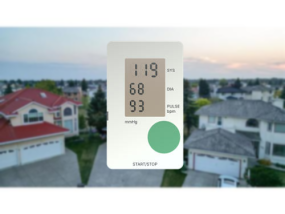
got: 119 mmHg
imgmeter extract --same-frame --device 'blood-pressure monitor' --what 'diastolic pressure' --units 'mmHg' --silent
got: 68 mmHg
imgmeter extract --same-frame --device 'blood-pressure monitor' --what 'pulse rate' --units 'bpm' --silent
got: 93 bpm
